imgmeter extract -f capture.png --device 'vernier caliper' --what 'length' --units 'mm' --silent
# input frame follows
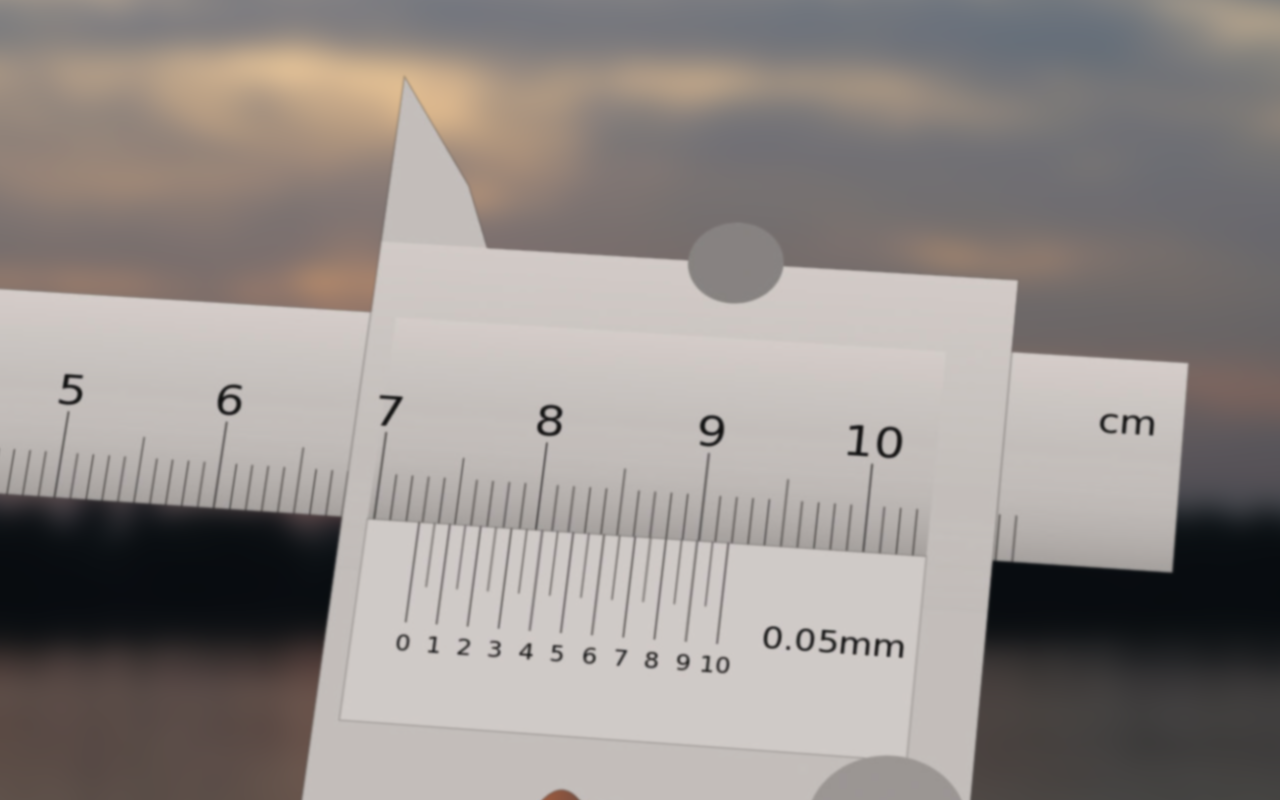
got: 72.8 mm
